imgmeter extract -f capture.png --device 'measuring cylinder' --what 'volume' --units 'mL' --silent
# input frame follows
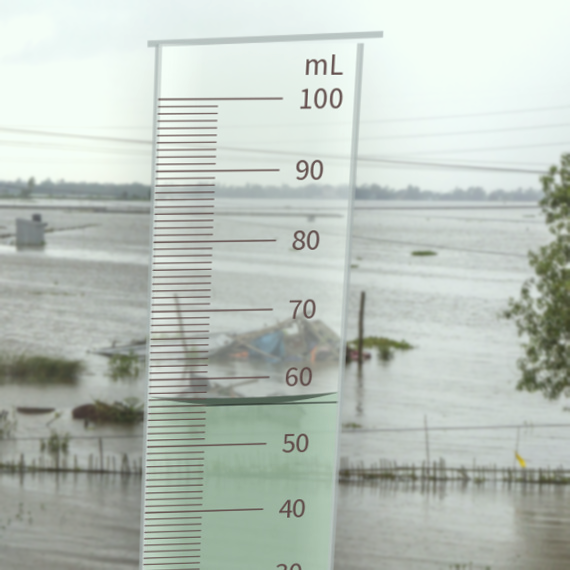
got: 56 mL
